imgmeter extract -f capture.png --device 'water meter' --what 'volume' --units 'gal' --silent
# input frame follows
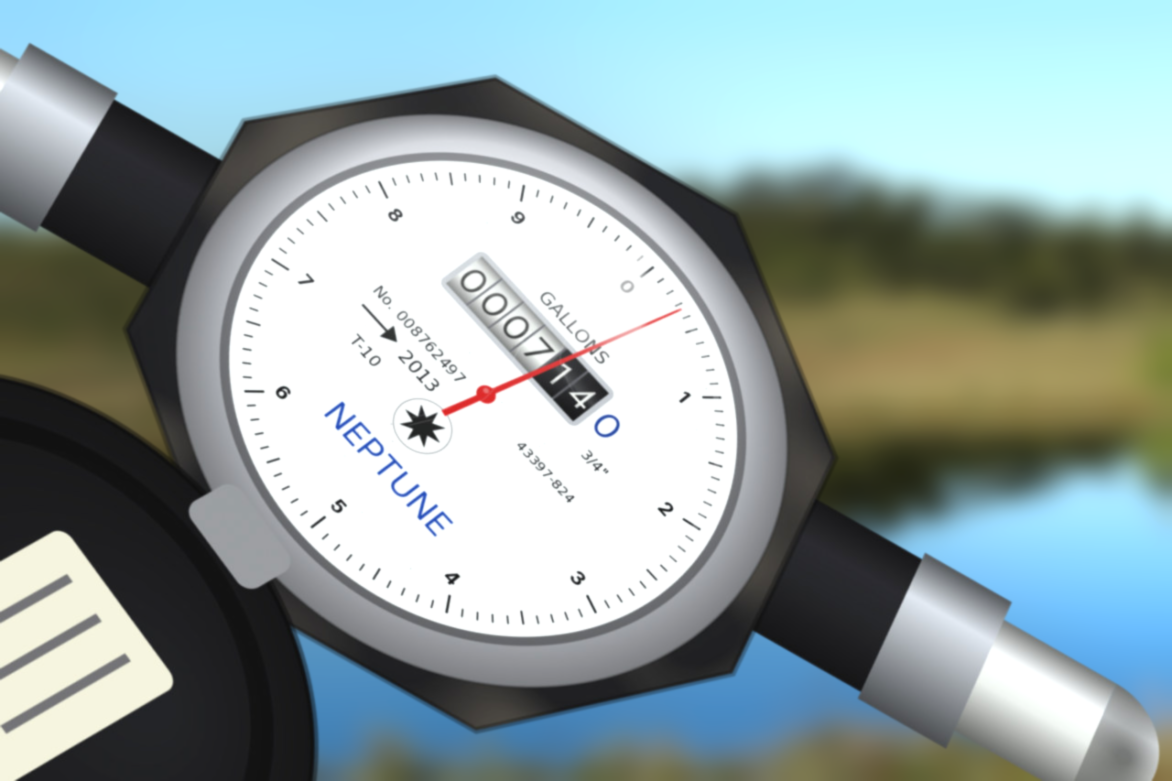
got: 7140.3 gal
